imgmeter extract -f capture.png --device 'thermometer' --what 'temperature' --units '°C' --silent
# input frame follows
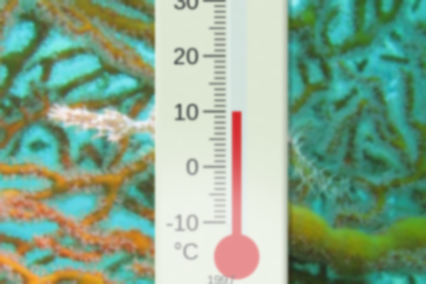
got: 10 °C
